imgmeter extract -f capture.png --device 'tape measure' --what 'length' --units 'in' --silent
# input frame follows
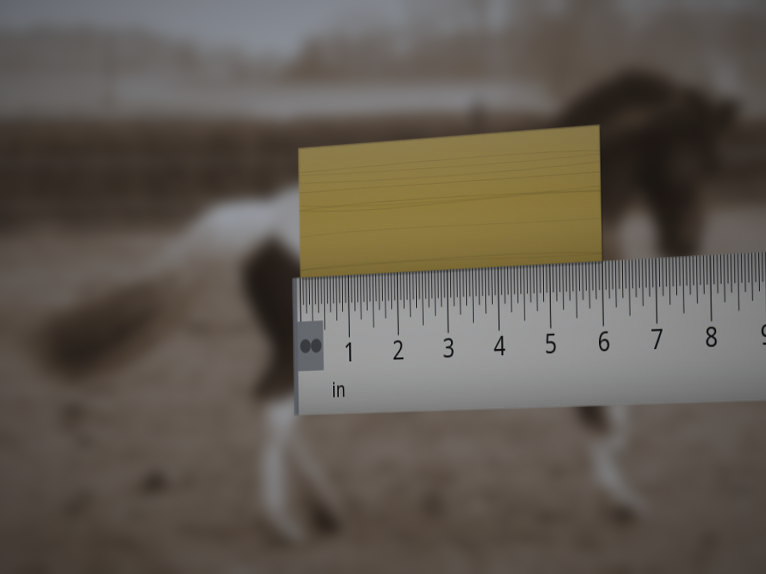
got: 6 in
